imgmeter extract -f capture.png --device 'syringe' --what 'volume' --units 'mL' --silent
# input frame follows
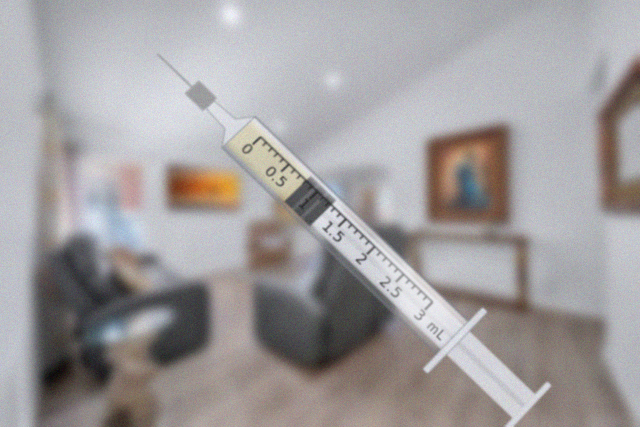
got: 0.8 mL
